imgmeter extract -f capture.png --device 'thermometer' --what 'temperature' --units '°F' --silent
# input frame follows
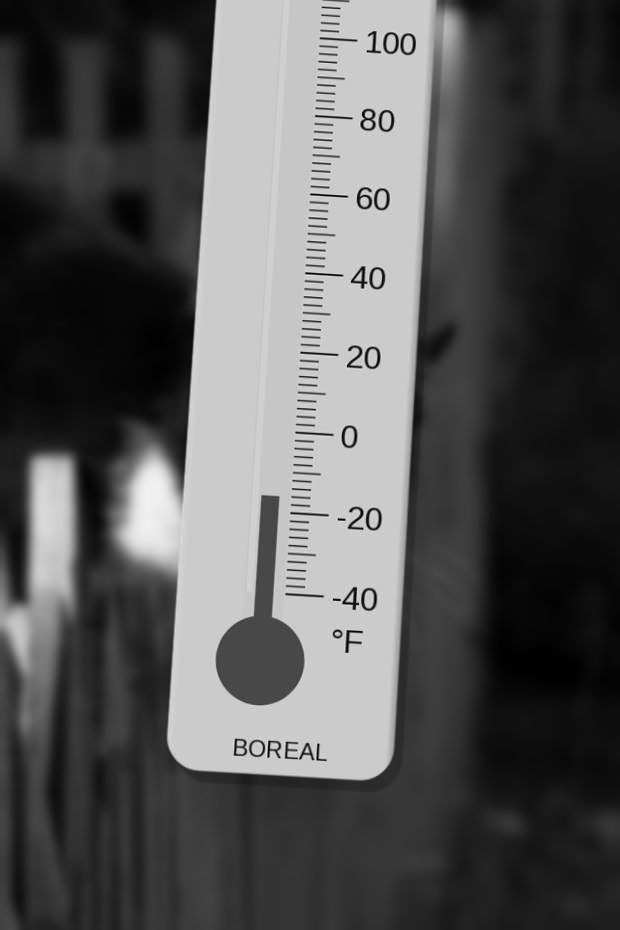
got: -16 °F
